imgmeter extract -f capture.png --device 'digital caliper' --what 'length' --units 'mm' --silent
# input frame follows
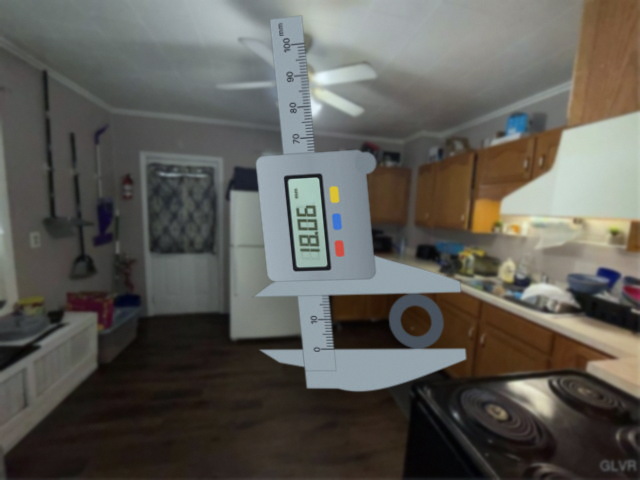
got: 18.06 mm
